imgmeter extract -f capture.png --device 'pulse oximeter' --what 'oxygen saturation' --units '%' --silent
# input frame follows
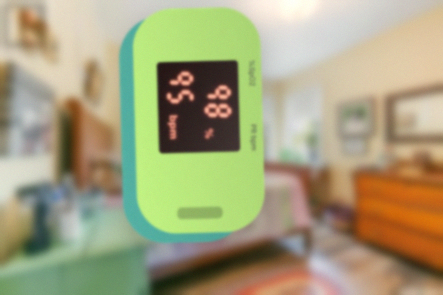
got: 98 %
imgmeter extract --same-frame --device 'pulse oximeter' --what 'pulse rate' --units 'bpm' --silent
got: 95 bpm
